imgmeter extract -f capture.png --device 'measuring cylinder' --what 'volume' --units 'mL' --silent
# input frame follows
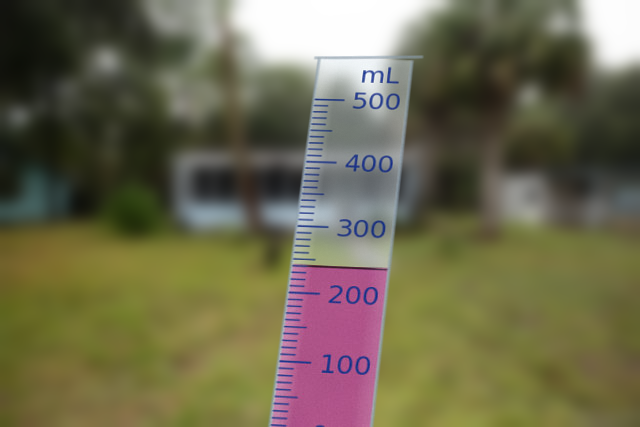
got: 240 mL
